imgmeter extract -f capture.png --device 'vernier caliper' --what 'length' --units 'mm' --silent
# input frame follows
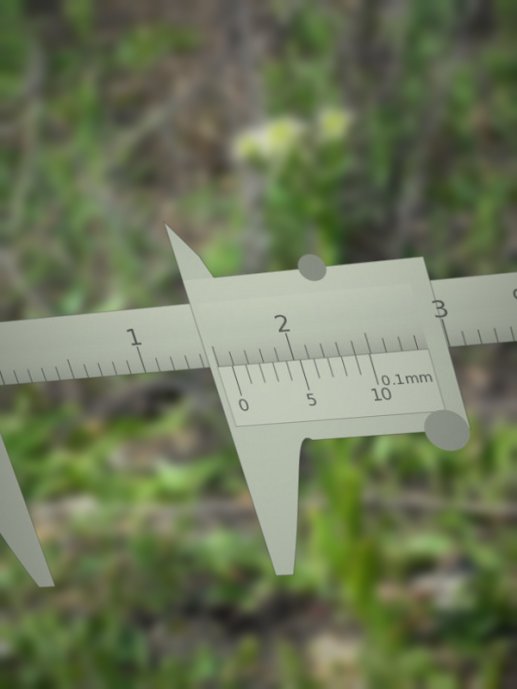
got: 15.9 mm
